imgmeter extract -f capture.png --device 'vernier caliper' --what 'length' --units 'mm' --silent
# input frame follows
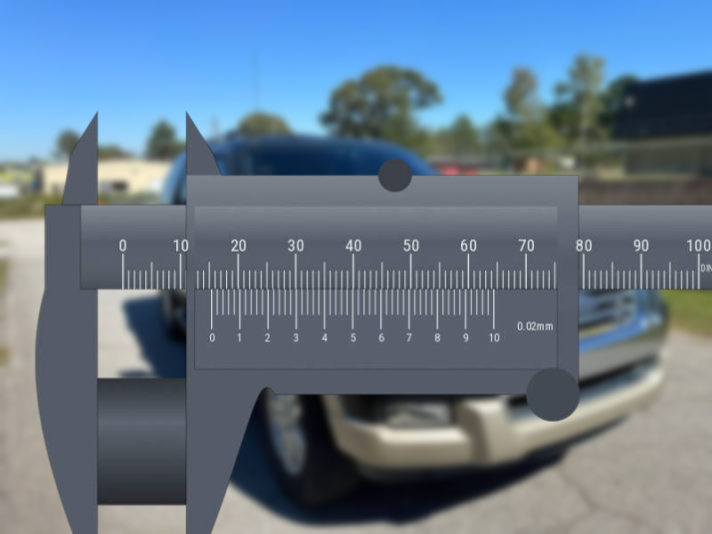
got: 15.4 mm
